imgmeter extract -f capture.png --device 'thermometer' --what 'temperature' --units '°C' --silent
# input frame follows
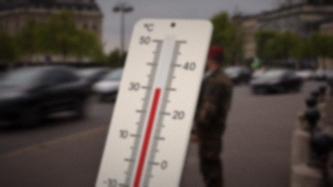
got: 30 °C
